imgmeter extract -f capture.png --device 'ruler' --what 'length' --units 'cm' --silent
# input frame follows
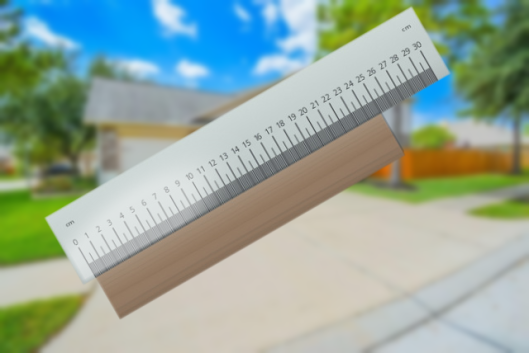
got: 25 cm
